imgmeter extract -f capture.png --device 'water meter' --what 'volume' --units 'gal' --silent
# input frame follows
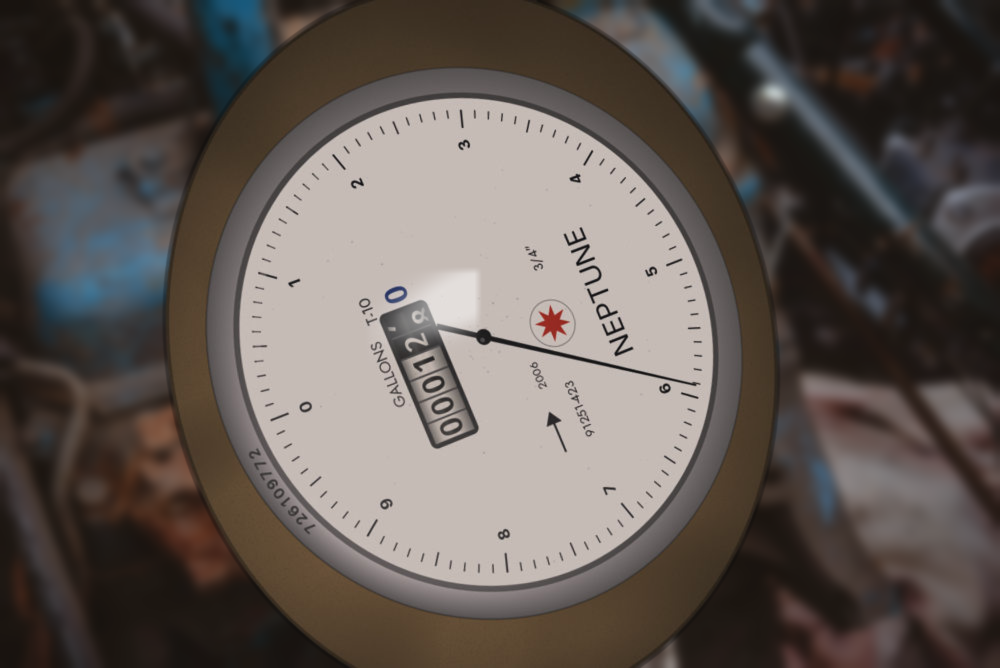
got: 1275.9 gal
